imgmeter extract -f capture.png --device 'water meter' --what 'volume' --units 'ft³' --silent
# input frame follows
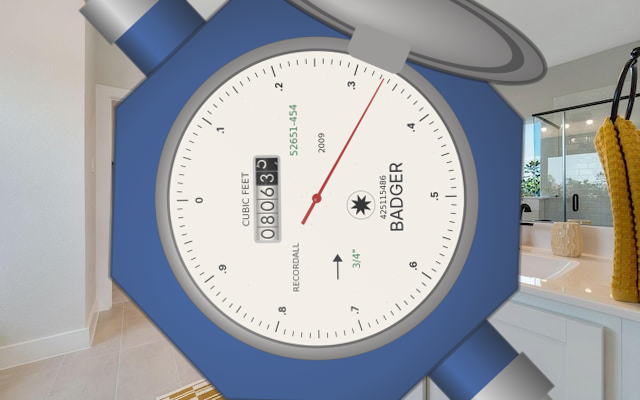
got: 80635.33 ft³
